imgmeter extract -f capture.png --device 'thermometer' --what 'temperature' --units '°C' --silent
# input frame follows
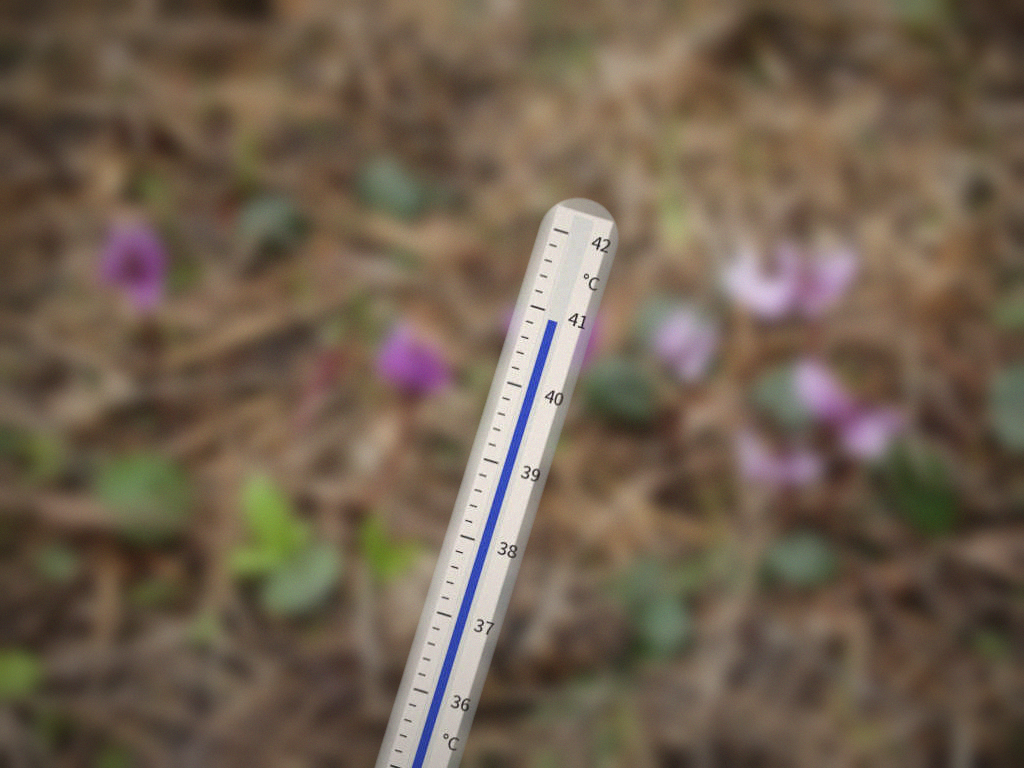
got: 40.9 °C
